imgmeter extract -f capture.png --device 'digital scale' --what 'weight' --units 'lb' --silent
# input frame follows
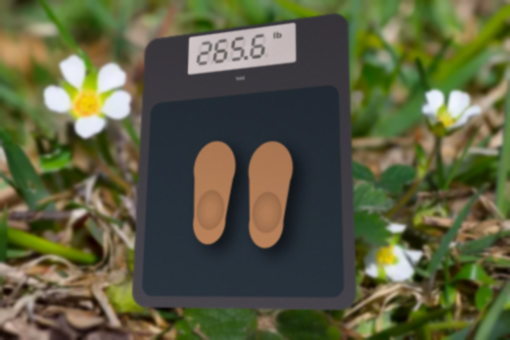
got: 265.6 lb
